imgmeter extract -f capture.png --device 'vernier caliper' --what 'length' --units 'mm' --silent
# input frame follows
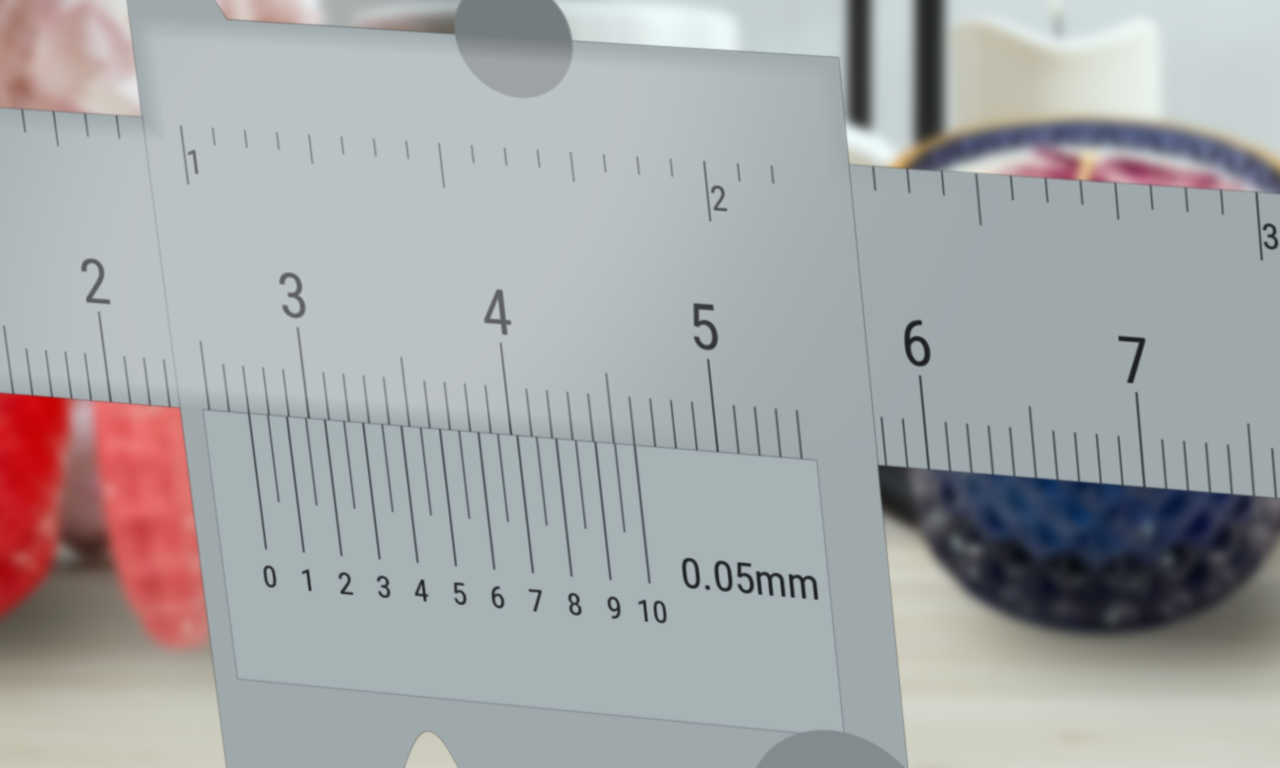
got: 27.0 mm
